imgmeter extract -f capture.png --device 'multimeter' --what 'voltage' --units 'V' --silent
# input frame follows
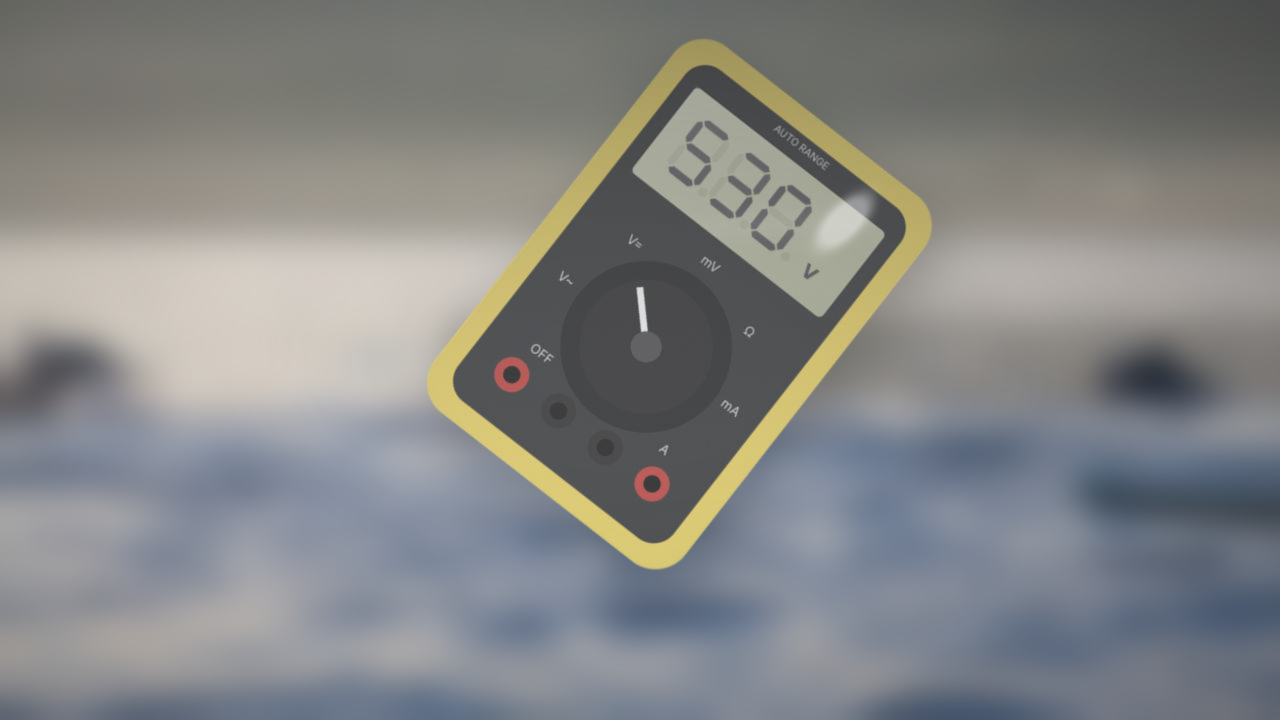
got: 530 V
